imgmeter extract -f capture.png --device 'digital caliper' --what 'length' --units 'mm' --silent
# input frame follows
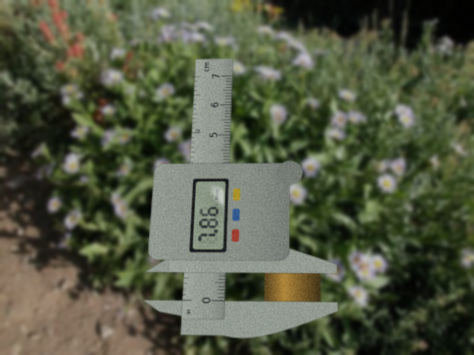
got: 7.86 mm
